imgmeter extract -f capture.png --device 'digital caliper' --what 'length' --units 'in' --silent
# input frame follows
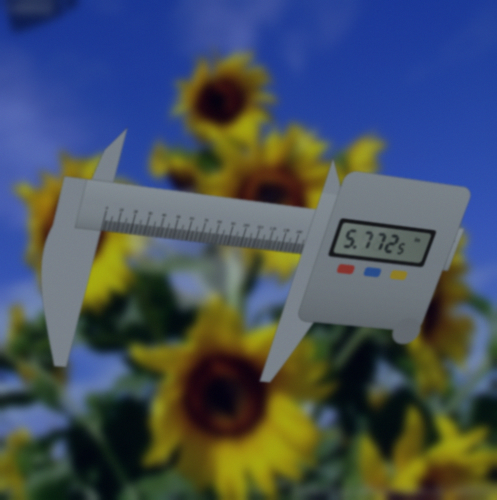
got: 5.7725 in
